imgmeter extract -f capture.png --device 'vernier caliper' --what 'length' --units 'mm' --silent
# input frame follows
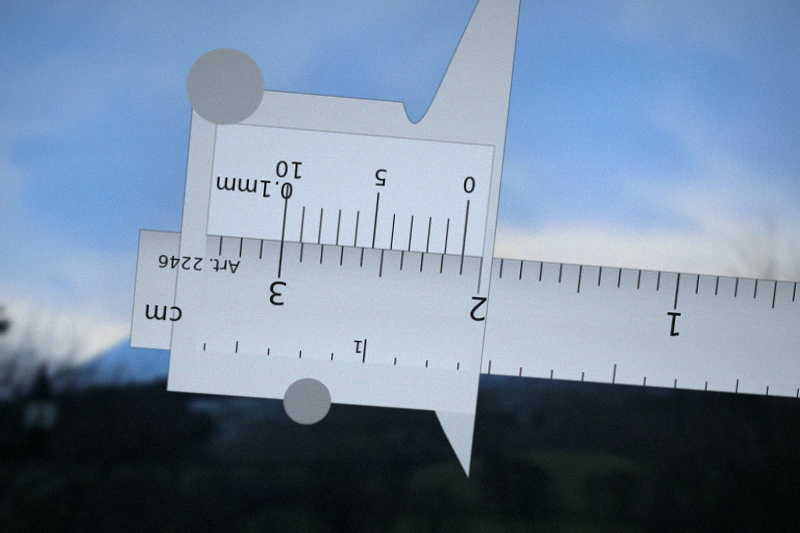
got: 21.0 mm
